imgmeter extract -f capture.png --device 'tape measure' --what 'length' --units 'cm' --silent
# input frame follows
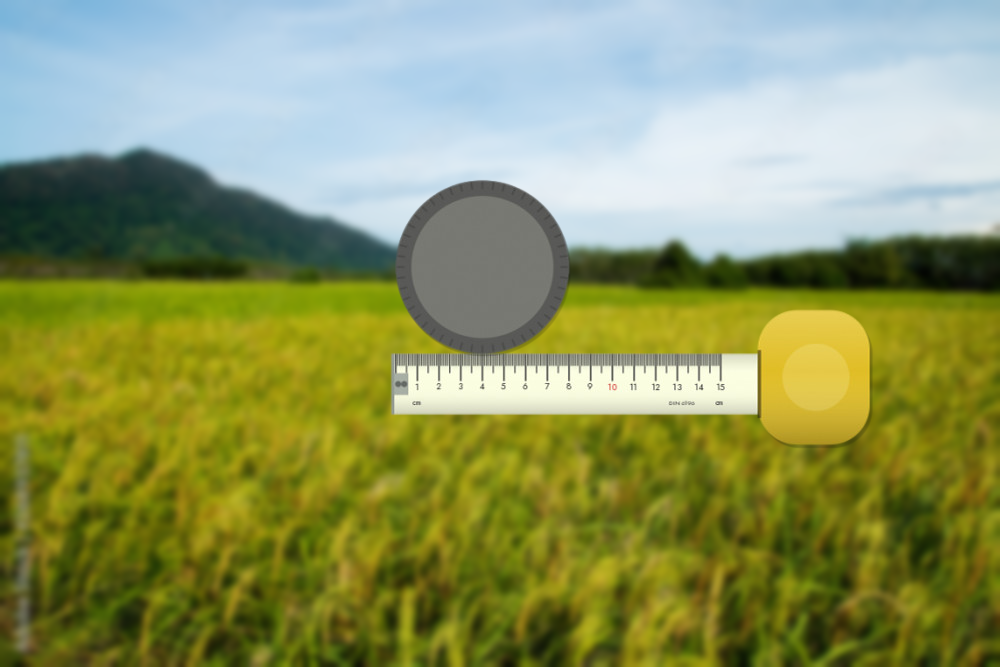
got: 8 cm
